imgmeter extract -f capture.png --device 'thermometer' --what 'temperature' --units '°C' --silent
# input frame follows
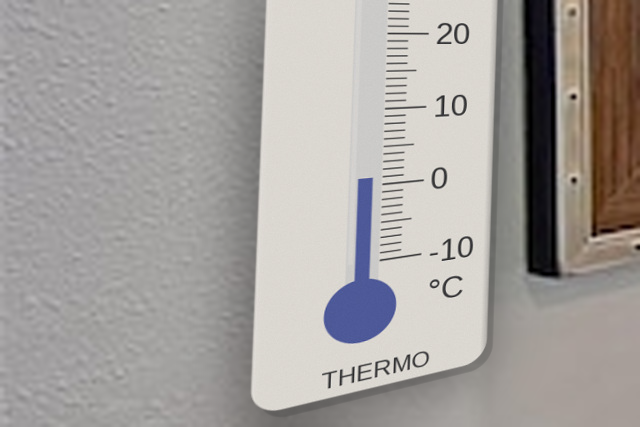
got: 1 °C
